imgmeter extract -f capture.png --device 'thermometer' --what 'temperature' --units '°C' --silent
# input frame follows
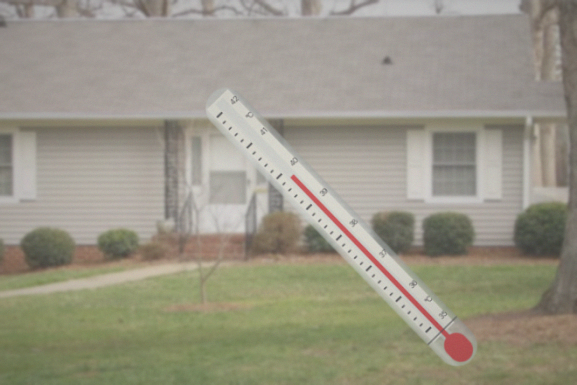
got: 39.8 °C
